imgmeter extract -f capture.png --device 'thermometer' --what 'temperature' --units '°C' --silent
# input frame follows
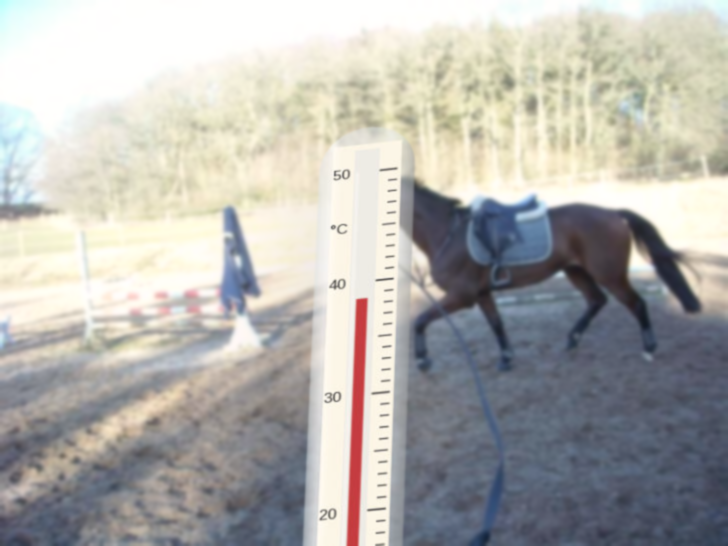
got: 38.5 °C
